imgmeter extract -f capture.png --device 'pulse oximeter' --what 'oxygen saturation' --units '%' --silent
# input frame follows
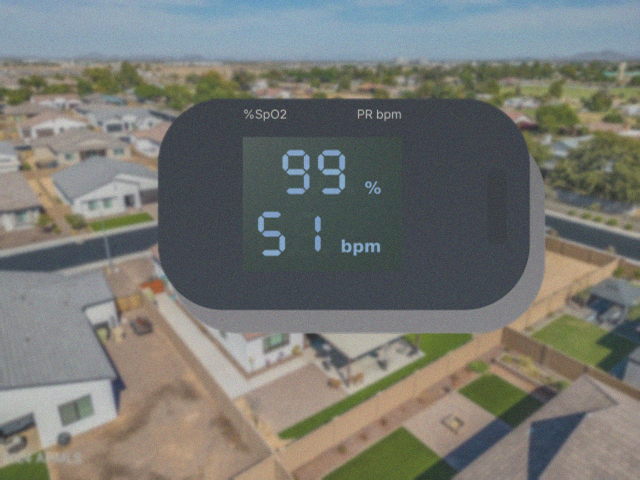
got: 99 %
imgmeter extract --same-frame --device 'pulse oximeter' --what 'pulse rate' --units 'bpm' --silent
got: 51 bpm
